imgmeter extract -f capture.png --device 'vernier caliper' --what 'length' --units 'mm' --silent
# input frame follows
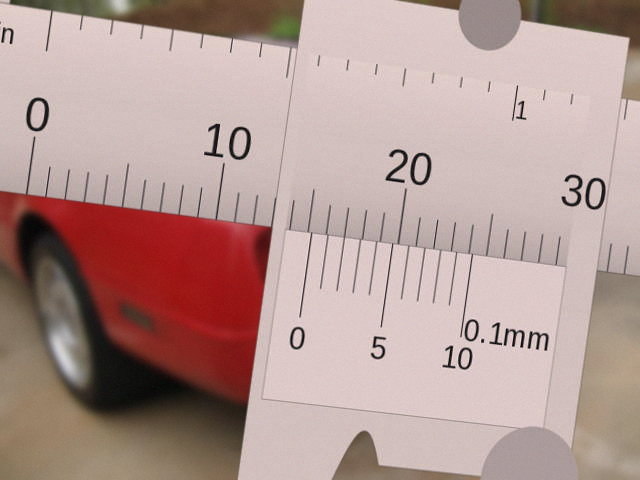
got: 15.2 mm
